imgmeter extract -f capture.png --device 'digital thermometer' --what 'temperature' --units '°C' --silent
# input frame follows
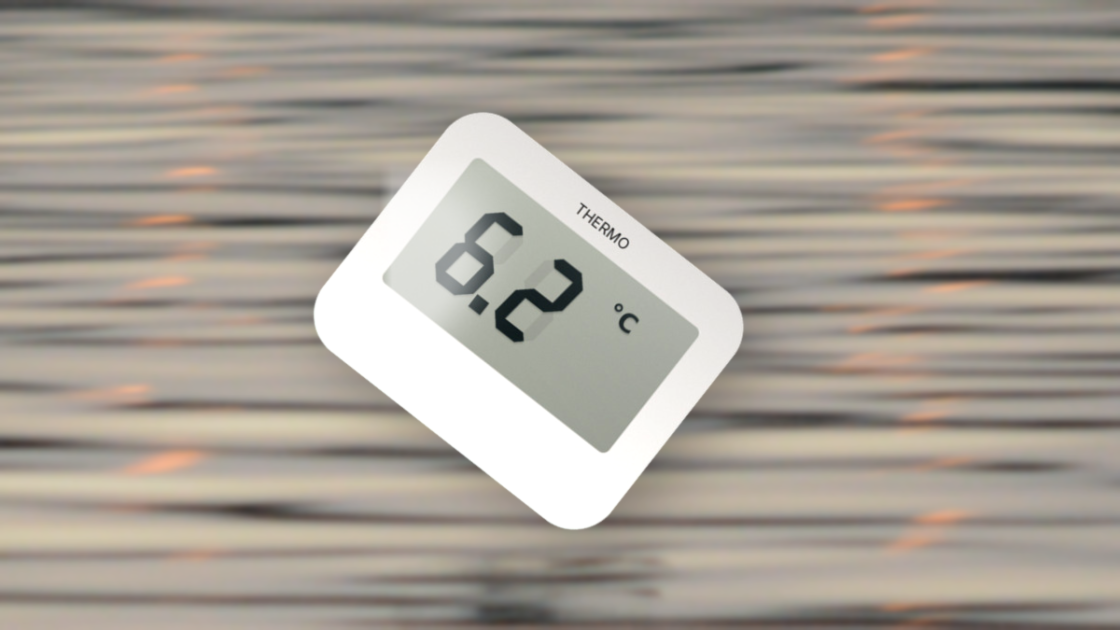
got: 6.2 °C
